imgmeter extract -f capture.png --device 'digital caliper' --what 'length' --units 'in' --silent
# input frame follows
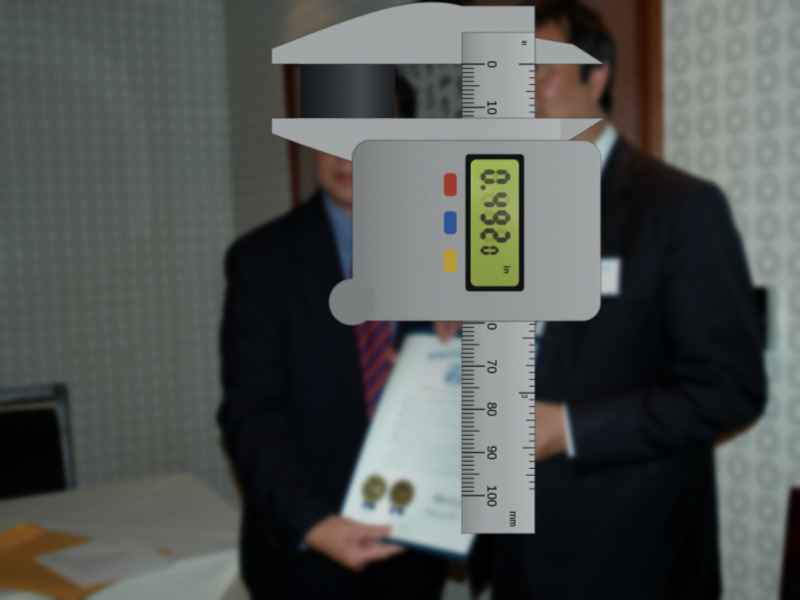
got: 0.4920 in
